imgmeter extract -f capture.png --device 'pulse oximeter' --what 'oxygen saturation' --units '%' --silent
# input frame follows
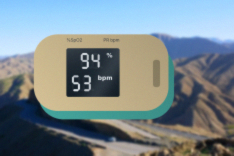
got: 94 %
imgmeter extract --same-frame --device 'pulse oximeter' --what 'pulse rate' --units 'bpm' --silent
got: 53 bpm
